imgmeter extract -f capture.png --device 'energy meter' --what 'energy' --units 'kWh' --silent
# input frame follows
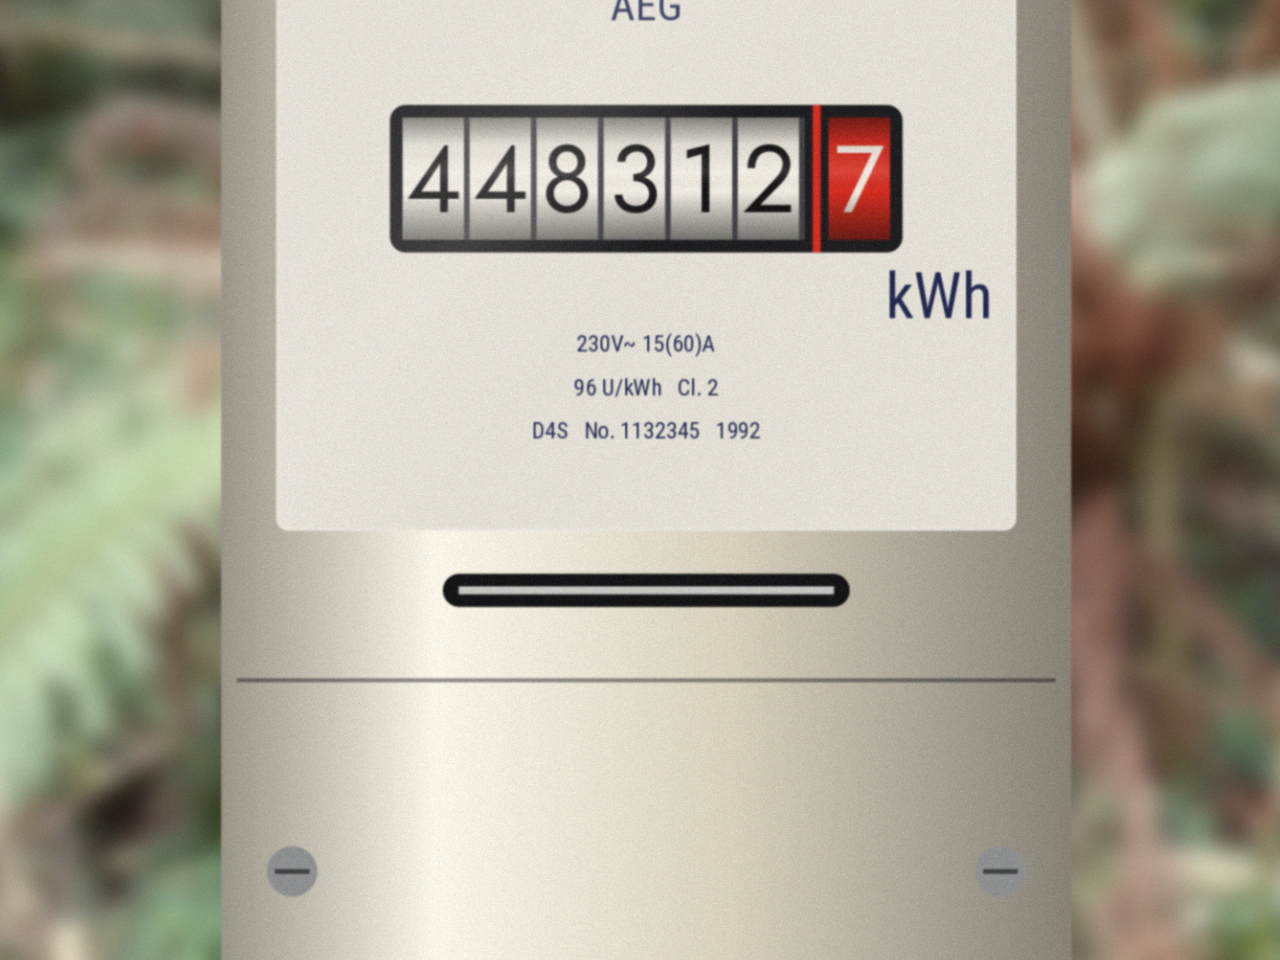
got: 448312.7 kWh
